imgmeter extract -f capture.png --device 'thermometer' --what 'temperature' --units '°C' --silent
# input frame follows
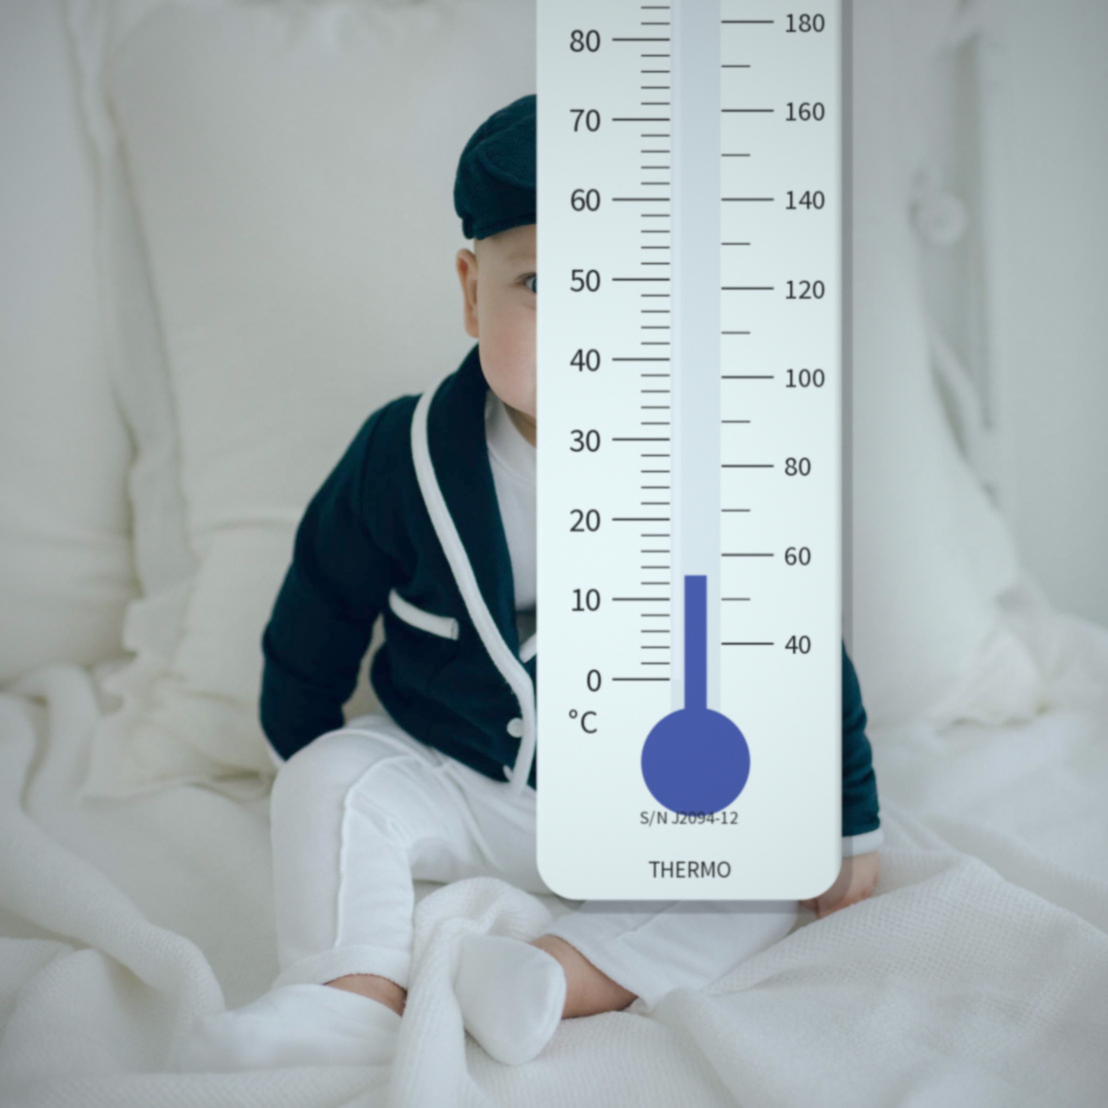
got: 13 °C
